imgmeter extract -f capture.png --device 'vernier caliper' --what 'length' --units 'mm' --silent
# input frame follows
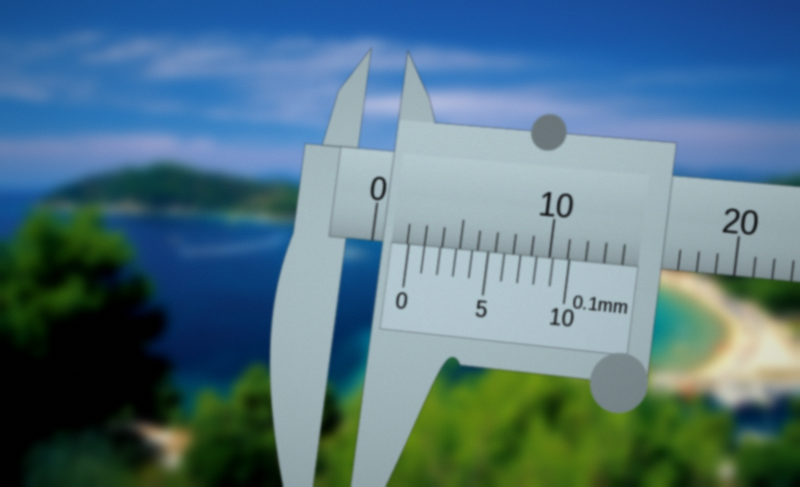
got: 2.1 mm
